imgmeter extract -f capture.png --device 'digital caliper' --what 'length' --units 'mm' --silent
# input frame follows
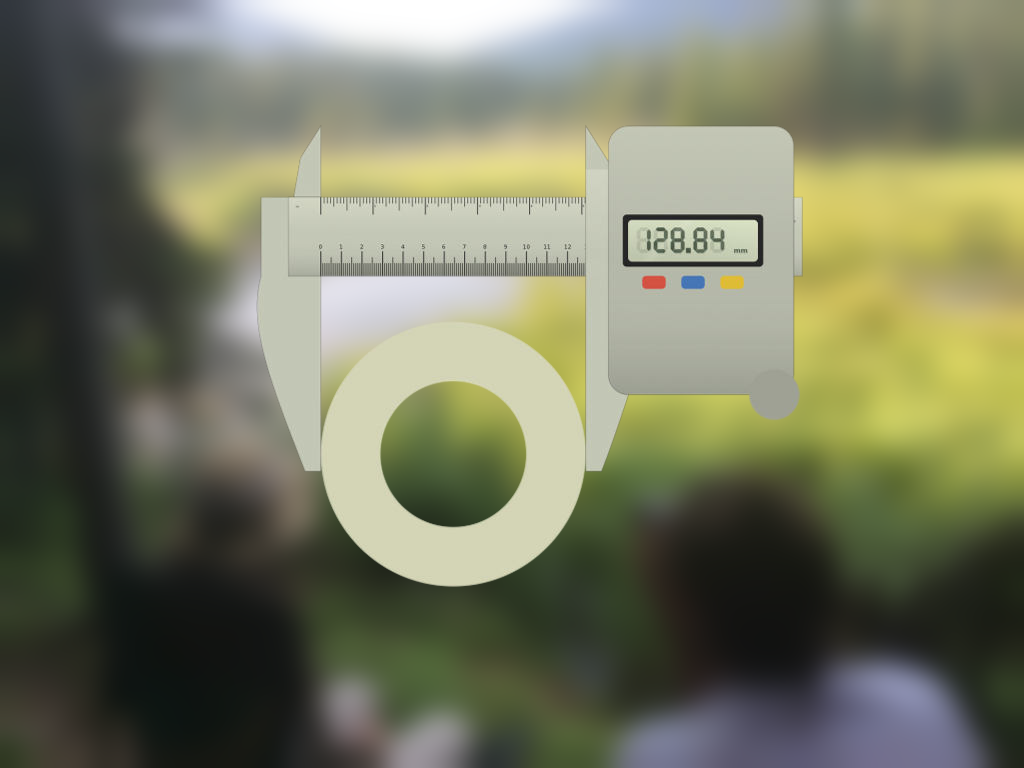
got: 128.84 mm
